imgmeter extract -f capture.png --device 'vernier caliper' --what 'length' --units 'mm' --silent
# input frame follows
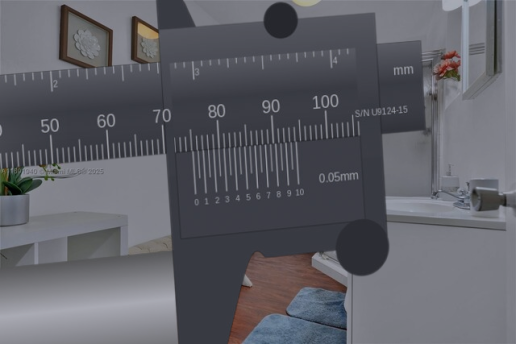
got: 75.2 mm
